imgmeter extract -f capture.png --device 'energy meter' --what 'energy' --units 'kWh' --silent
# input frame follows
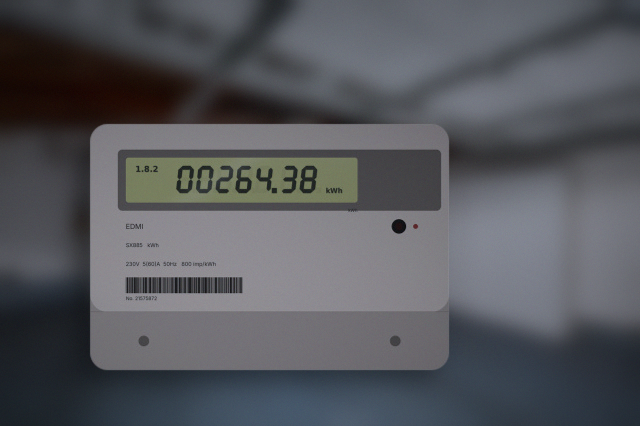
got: 264.38 kWh
